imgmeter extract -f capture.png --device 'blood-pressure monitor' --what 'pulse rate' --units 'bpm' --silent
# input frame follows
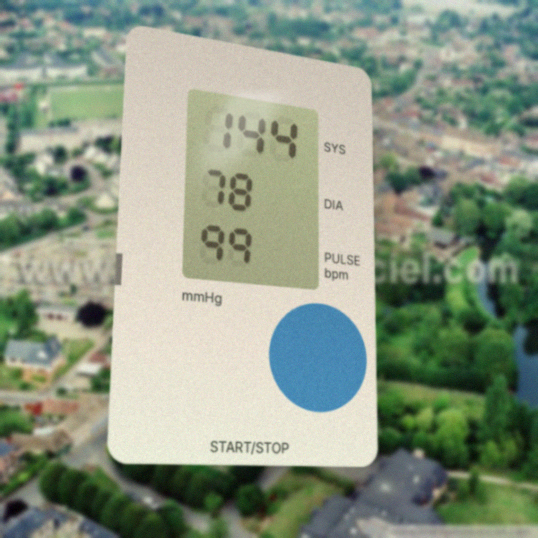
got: 99 bpm
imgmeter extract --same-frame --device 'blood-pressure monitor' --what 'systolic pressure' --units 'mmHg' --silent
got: 144 mmHg
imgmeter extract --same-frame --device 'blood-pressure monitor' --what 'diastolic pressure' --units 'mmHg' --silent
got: 78 mmHg
